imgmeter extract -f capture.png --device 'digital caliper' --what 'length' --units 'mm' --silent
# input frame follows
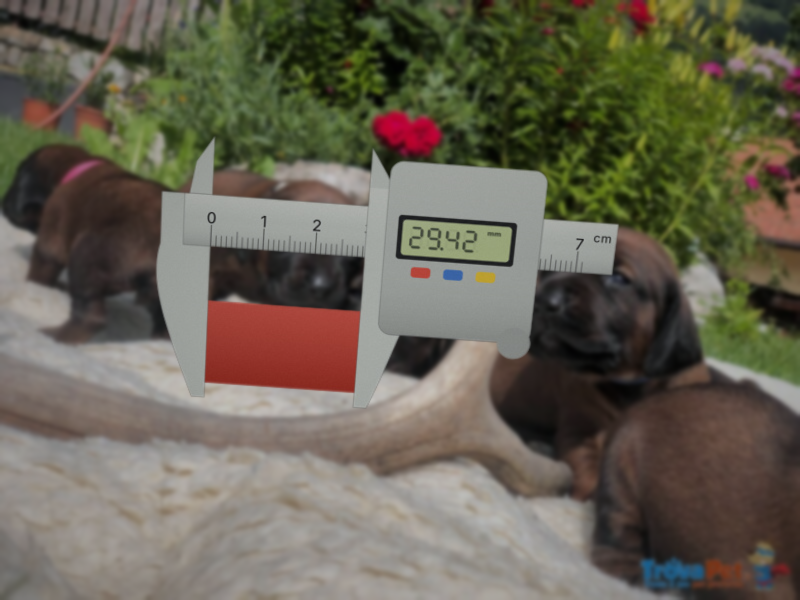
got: 29.42 mm
